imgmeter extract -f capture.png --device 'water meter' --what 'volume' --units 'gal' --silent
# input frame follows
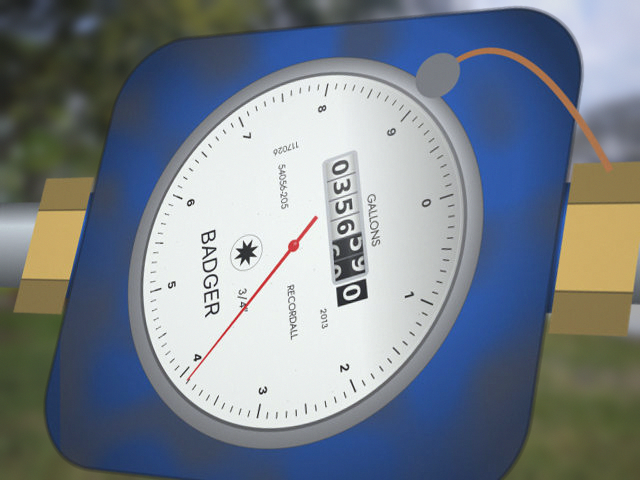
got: 356593.9 gal
